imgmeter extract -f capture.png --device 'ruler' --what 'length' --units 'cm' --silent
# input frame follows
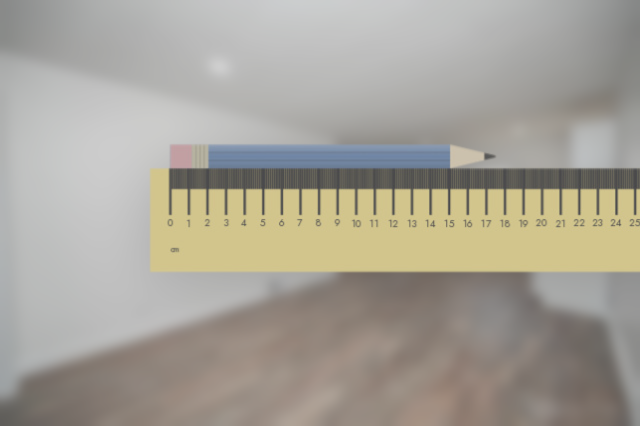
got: 17.5 cm
